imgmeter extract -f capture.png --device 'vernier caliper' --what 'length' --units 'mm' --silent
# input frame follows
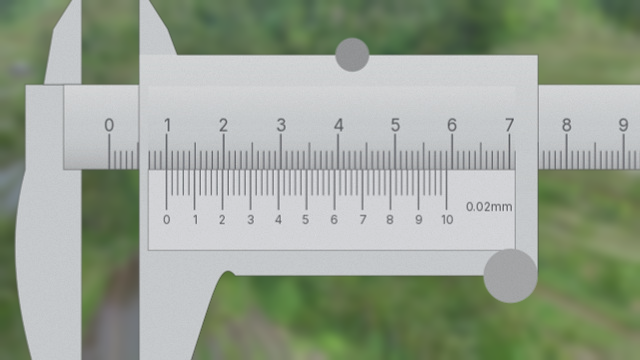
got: 10.0 mm
